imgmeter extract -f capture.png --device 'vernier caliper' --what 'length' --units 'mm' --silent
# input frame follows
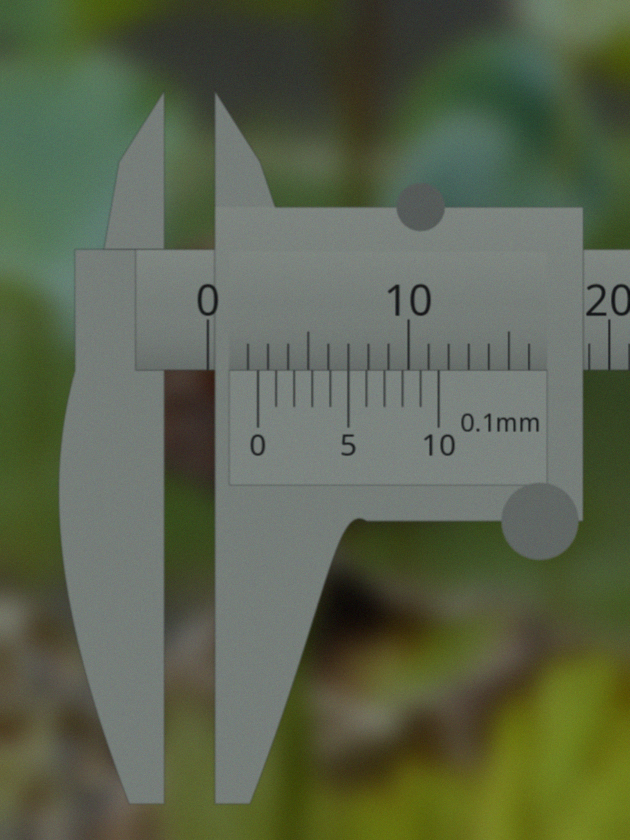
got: 2.5 mm
